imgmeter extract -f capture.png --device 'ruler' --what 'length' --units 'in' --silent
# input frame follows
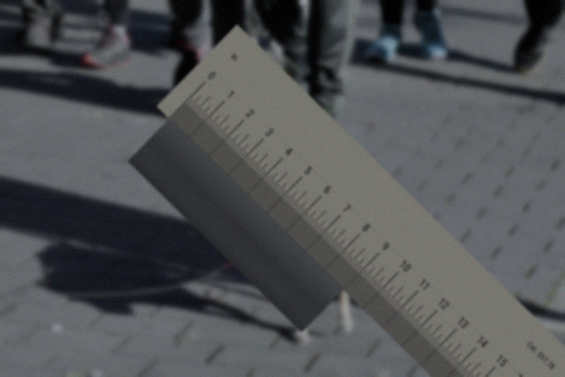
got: 9 in
